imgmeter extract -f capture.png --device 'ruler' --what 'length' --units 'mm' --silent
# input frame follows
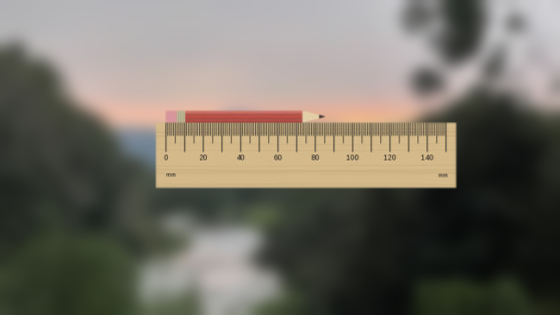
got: 85 mm
